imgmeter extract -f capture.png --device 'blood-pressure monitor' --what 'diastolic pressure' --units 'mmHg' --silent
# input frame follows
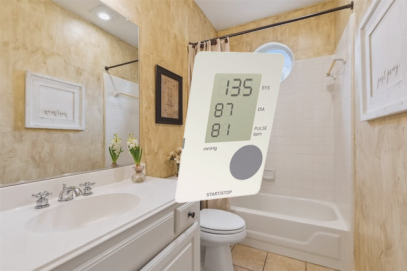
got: 87 mmHg
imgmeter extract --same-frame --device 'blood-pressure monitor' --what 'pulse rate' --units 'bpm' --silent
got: 81 bpm
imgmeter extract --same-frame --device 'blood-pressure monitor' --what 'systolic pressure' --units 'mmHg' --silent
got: 135 mmHg
